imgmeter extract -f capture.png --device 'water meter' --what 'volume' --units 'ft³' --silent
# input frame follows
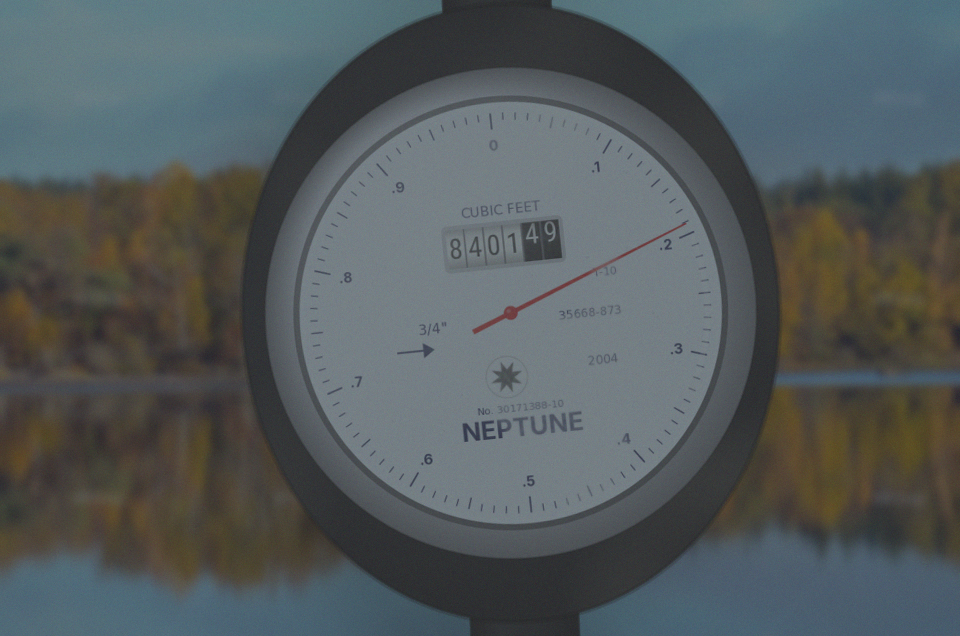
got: 840149.19 ft³
